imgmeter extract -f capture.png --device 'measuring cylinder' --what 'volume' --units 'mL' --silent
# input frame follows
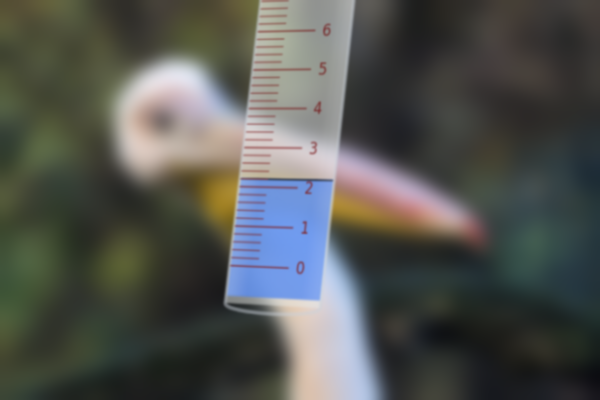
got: 2.2 mL
